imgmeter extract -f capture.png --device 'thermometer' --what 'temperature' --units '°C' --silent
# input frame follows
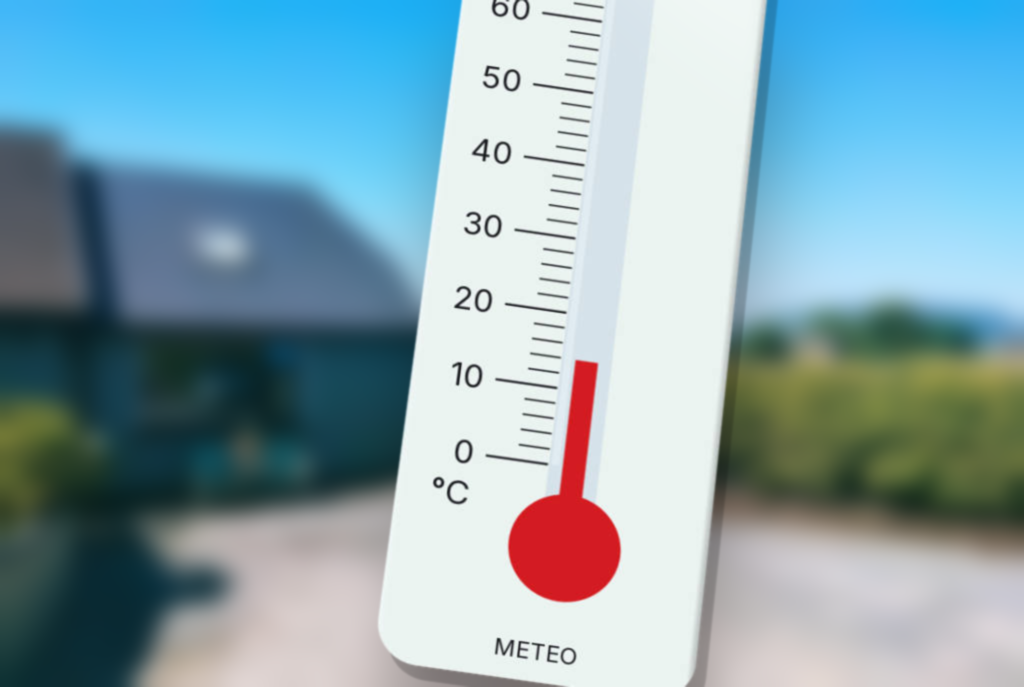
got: 14 °C
